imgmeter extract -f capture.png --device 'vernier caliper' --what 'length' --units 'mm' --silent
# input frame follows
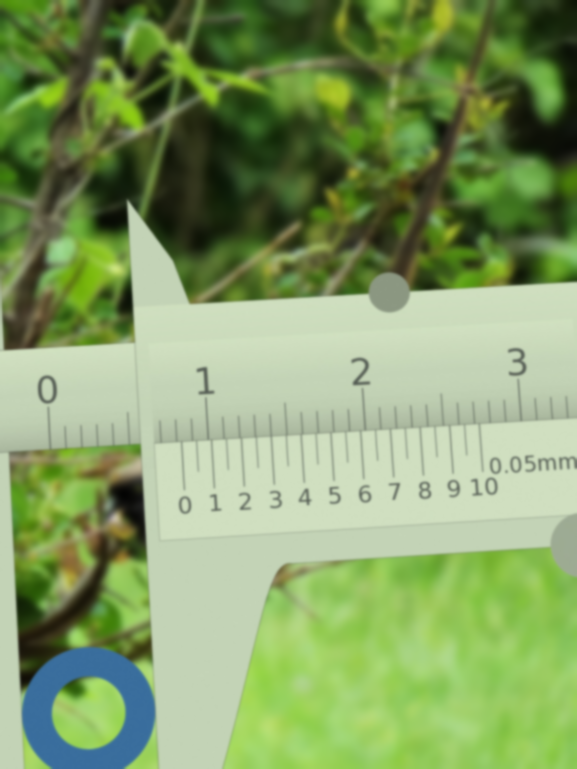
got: 8.3 mm
